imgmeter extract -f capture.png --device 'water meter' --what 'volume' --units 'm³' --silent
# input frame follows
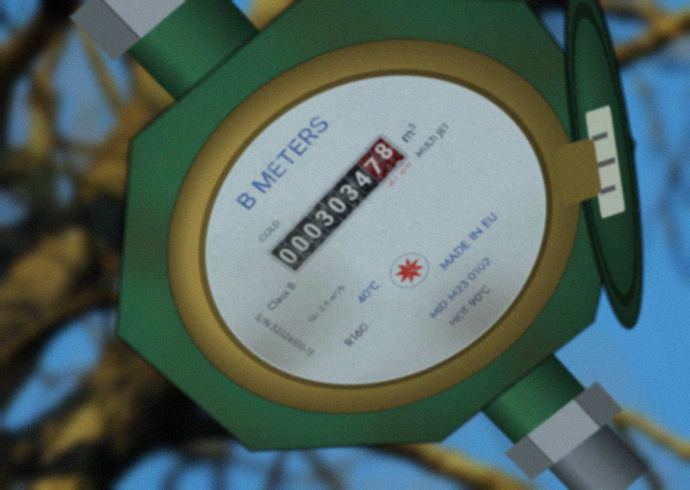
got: 3034.78 m³
